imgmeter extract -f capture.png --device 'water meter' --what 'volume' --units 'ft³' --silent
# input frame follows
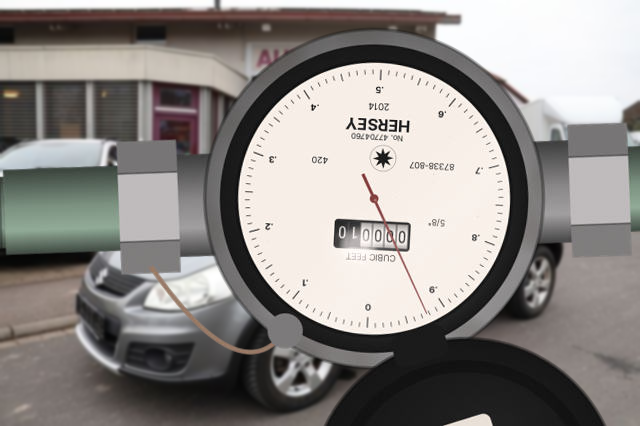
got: 9.92 ft³
